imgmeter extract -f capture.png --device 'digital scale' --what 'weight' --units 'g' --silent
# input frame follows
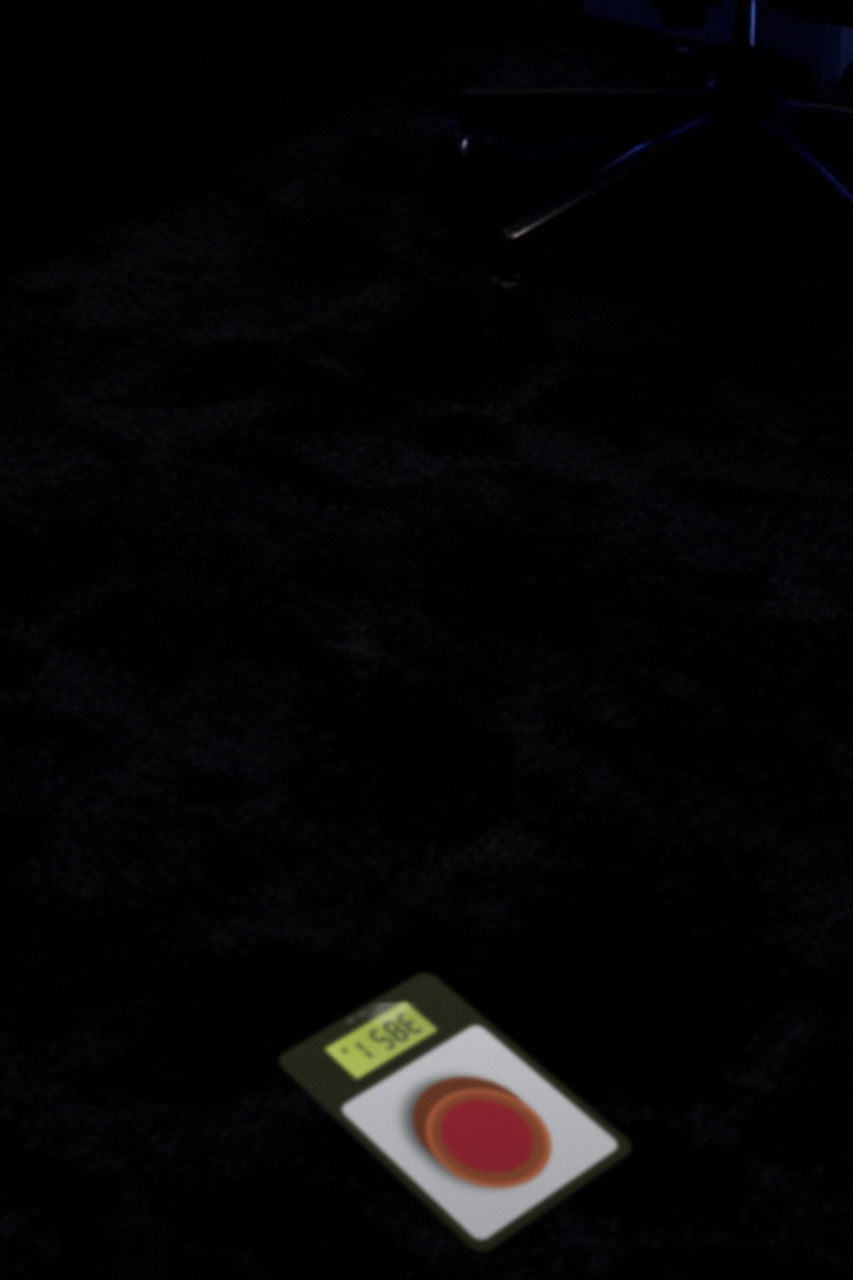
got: 3851 g
